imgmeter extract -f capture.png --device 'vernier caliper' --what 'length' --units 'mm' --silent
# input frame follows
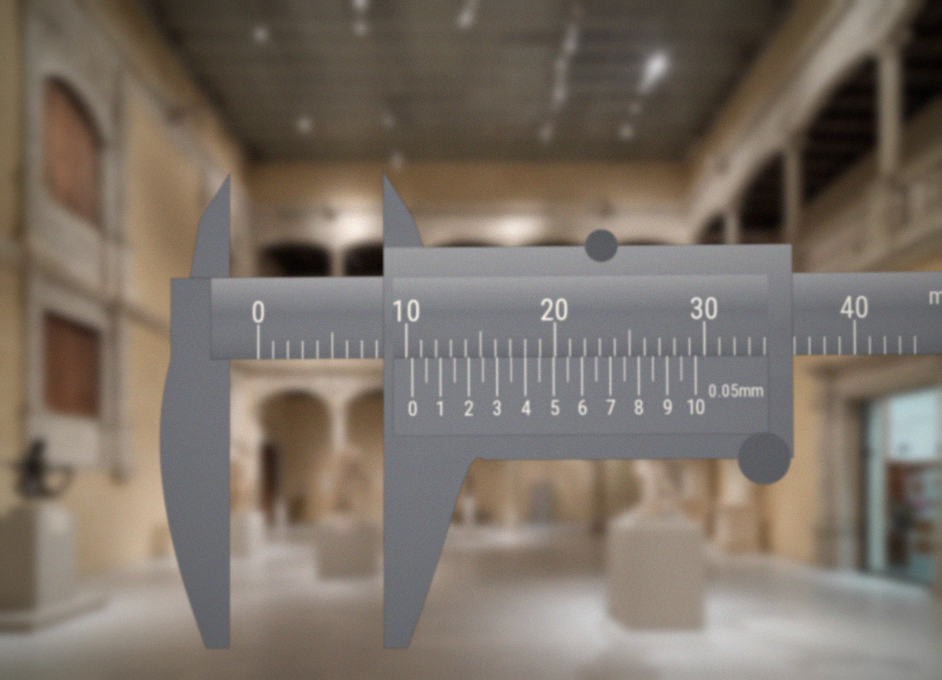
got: 10.4 mm
